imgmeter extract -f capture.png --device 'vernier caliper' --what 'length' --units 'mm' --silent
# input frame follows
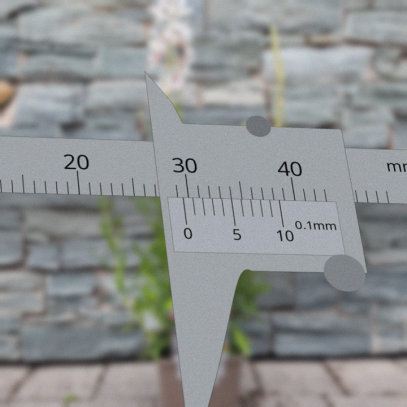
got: 29.5 mm
